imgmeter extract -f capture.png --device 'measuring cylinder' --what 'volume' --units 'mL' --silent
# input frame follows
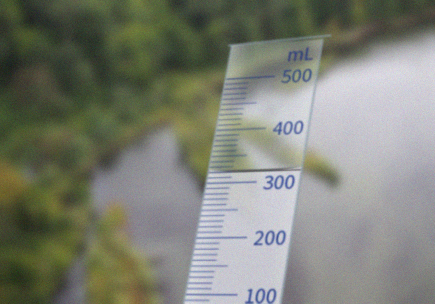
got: 320 mL
